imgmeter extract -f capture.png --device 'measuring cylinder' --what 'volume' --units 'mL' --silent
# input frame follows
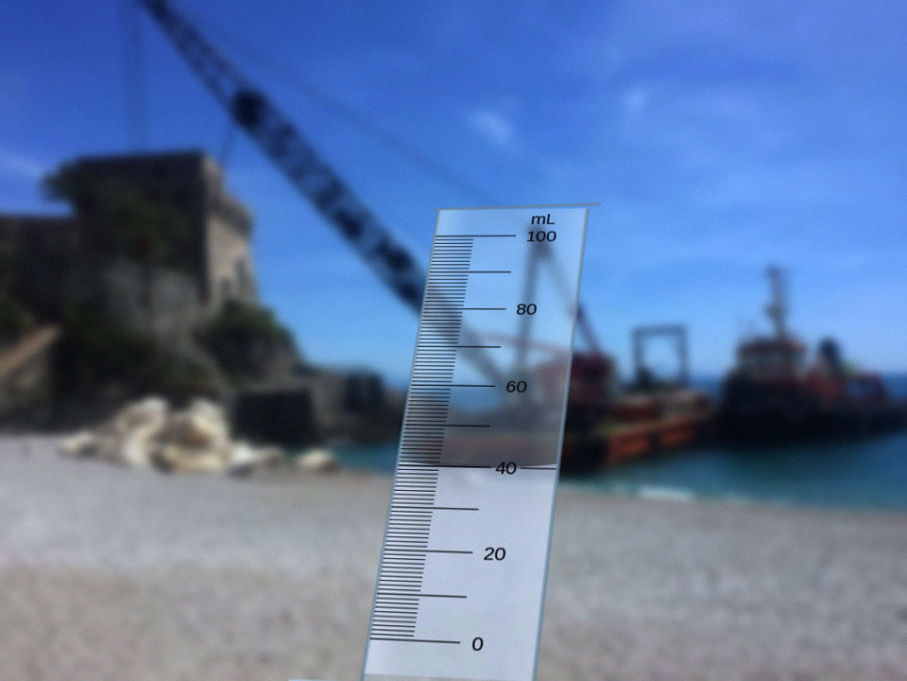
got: 40 mL
